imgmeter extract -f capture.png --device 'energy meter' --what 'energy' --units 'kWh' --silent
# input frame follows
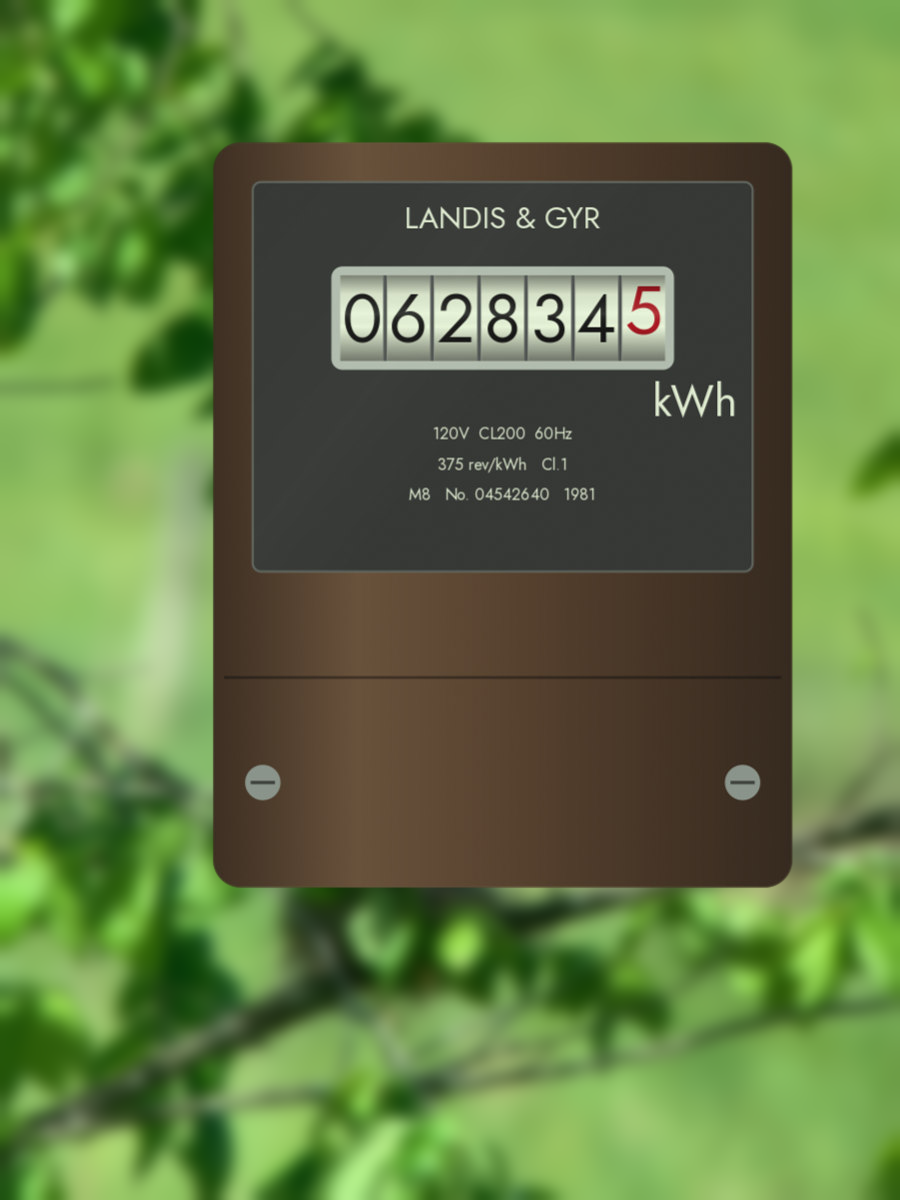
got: 62834.5 kWh
